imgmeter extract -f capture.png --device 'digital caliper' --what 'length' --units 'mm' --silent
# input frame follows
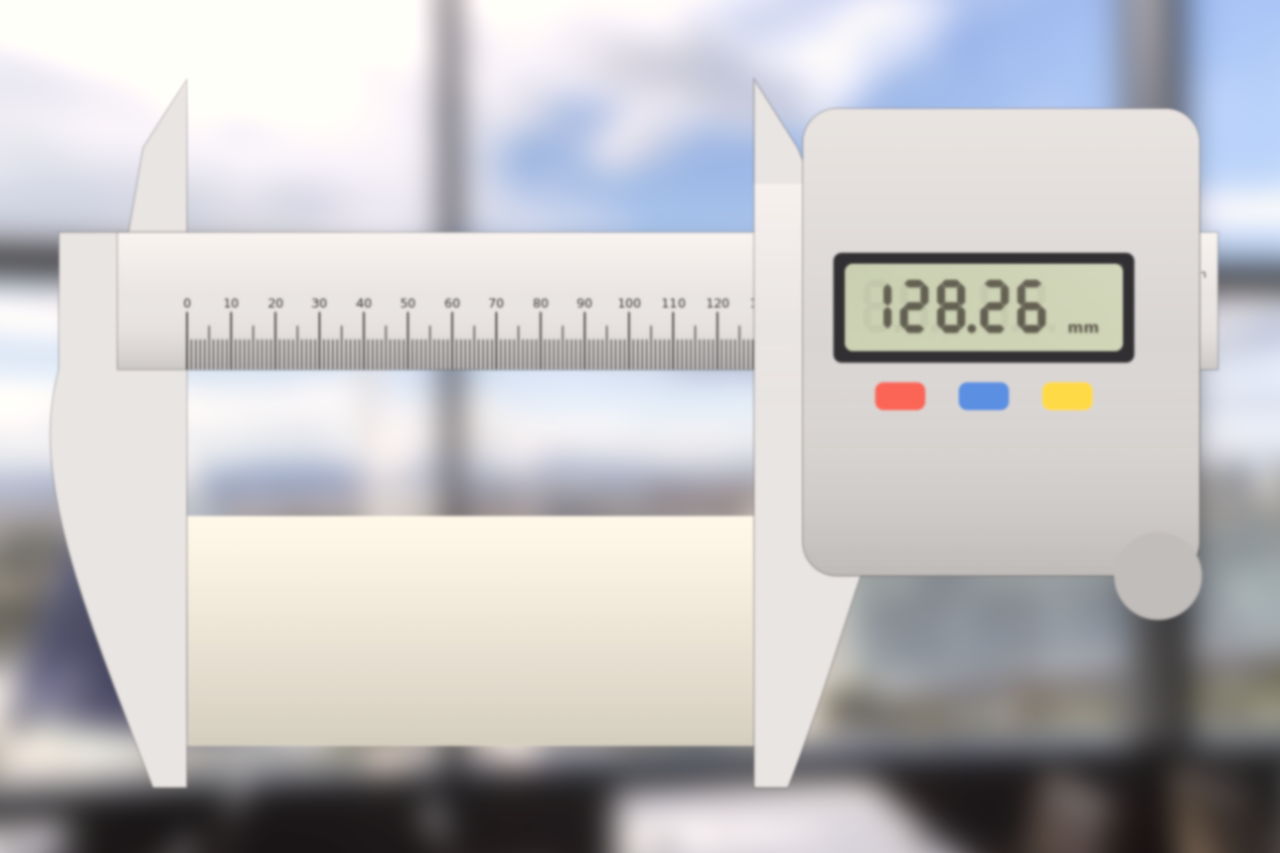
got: 128.26 mm
